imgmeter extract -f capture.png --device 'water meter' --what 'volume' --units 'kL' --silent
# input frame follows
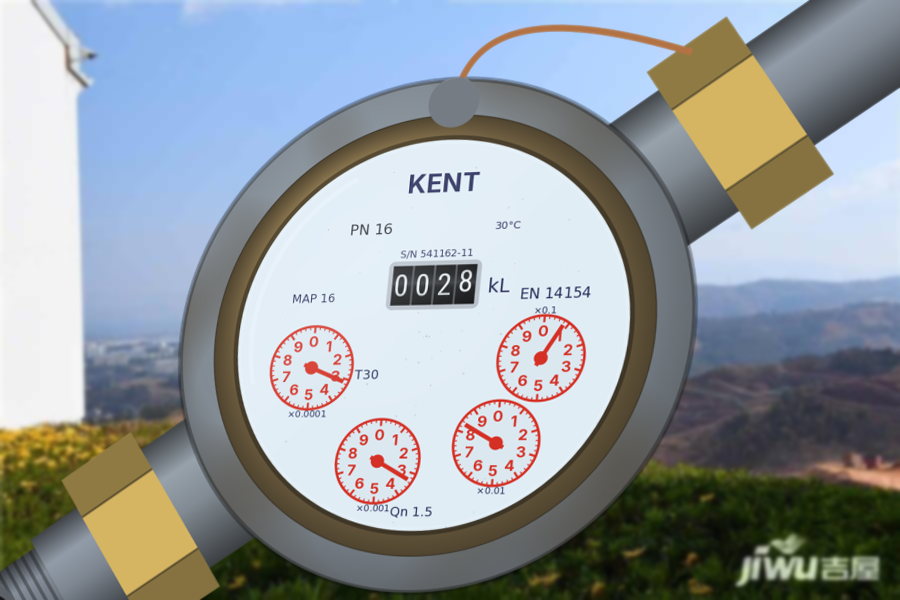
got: 28.0833 kL
